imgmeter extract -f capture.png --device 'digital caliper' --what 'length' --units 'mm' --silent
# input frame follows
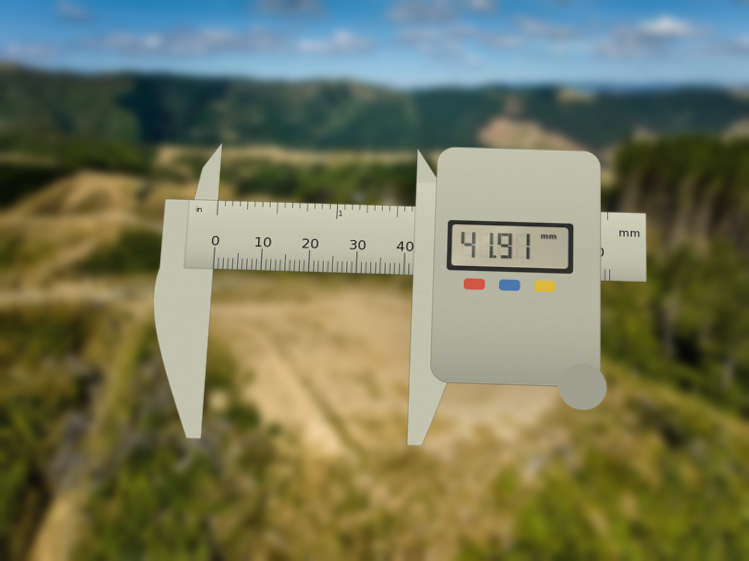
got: 41.91 mm
